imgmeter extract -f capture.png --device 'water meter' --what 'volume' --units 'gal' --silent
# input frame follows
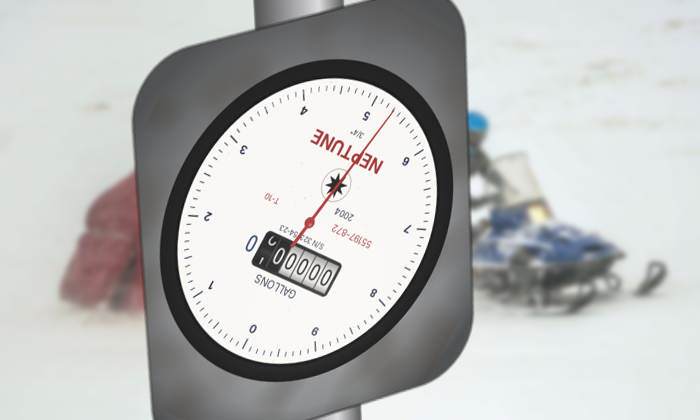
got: 15.3 gal
